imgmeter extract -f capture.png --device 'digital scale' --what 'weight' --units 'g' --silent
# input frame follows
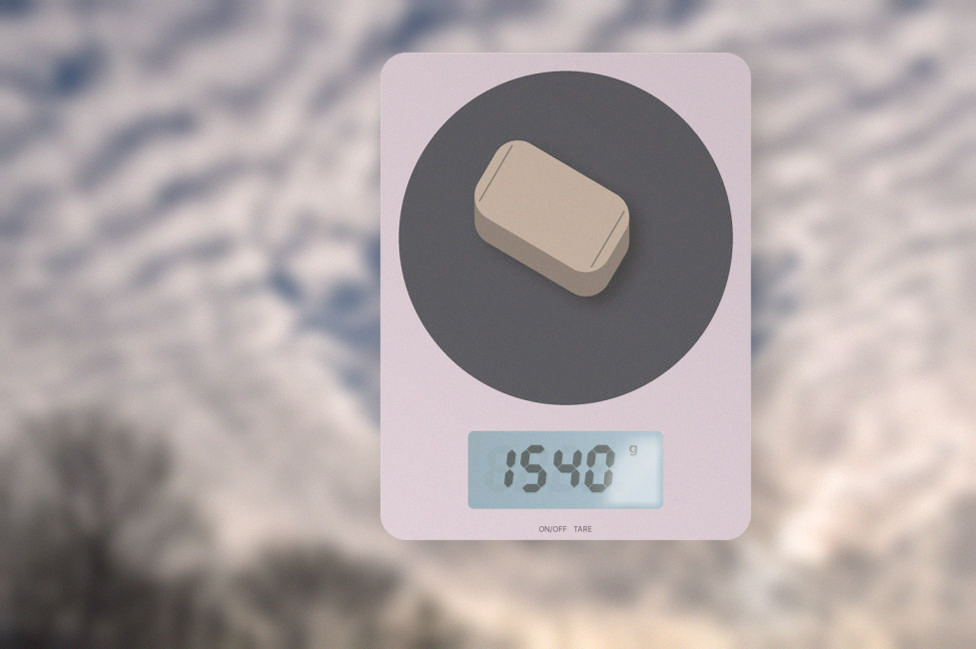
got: 1540 g
